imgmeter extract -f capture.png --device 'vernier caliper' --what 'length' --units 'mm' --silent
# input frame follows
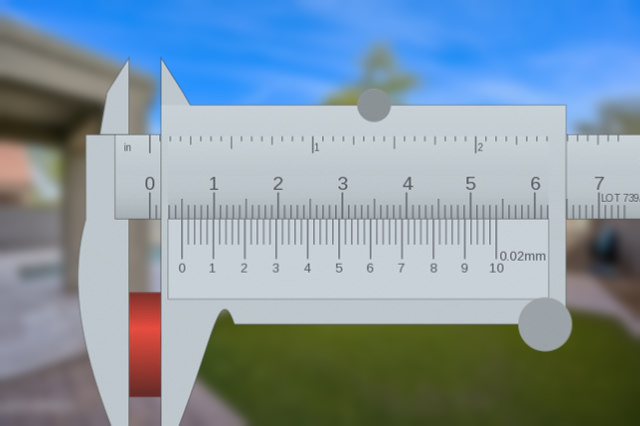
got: 5.0 mm
